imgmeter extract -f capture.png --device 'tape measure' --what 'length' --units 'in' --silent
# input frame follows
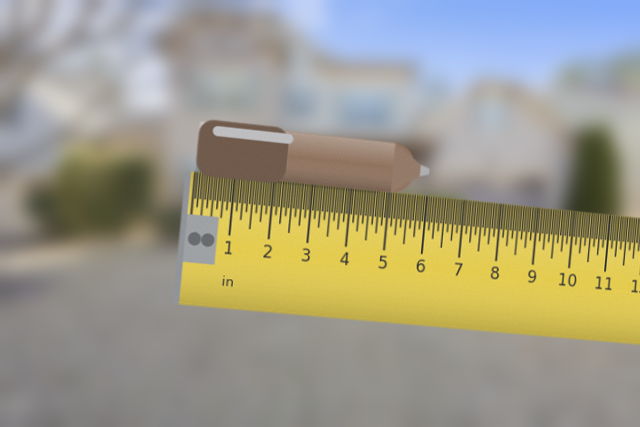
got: 6 in
